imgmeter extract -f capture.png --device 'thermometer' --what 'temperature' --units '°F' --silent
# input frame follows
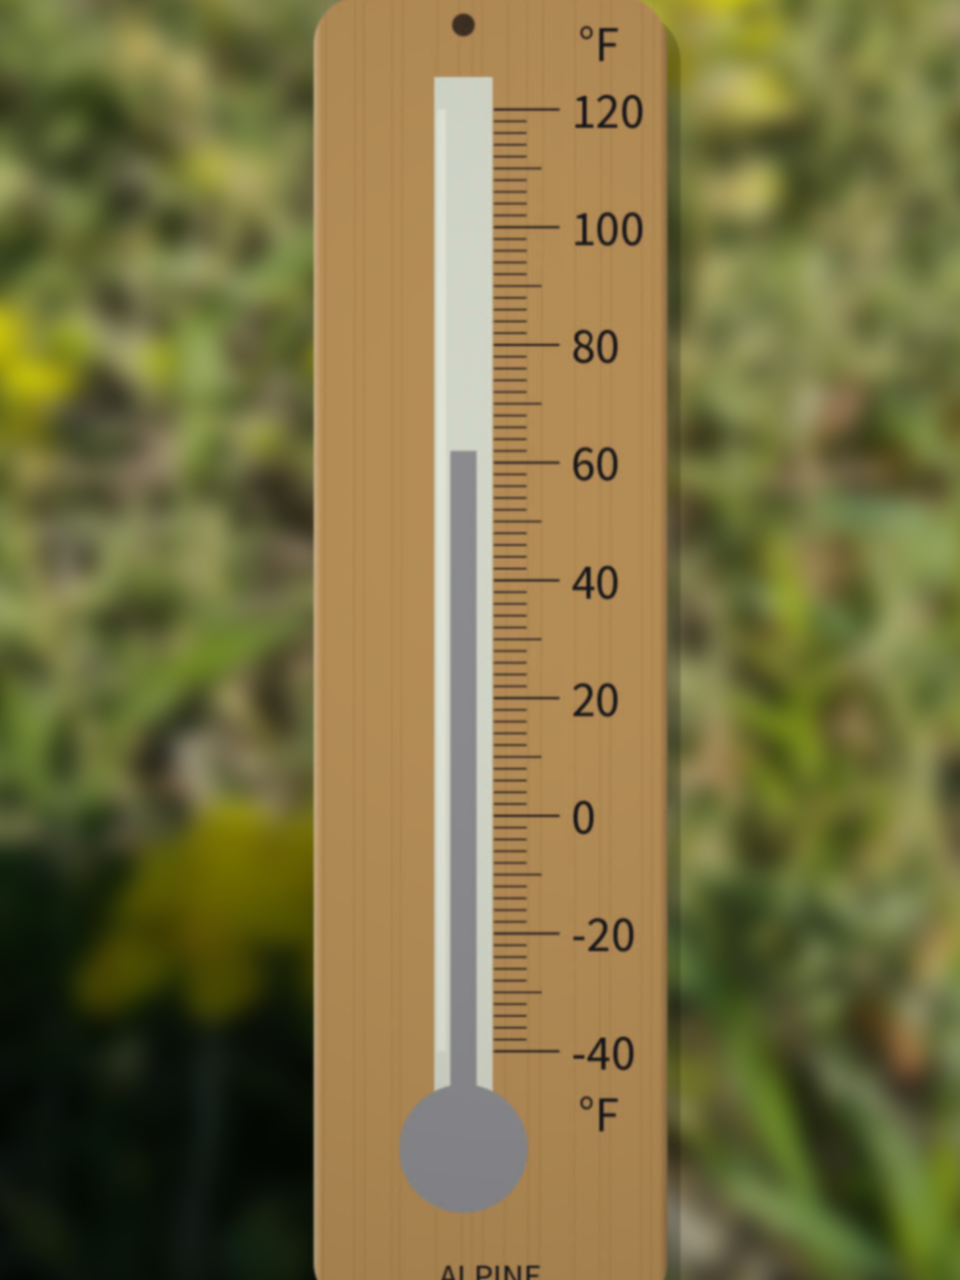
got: 62 °F
